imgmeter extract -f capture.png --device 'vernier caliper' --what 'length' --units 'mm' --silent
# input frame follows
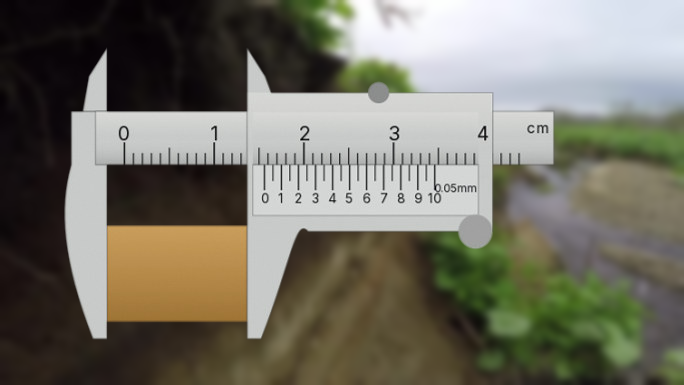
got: 15.6 mm
